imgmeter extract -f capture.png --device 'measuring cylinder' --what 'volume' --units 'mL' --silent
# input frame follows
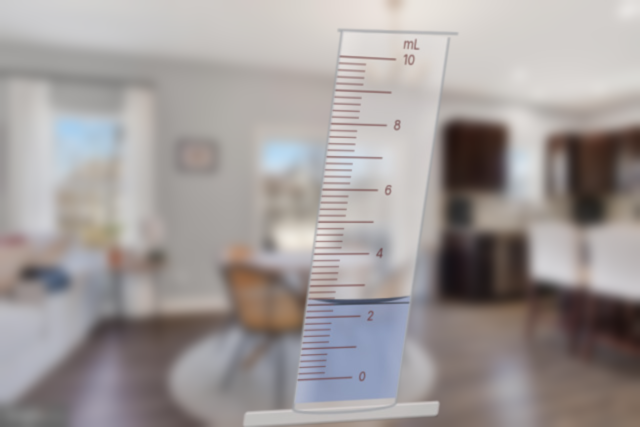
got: 2.4 mL
